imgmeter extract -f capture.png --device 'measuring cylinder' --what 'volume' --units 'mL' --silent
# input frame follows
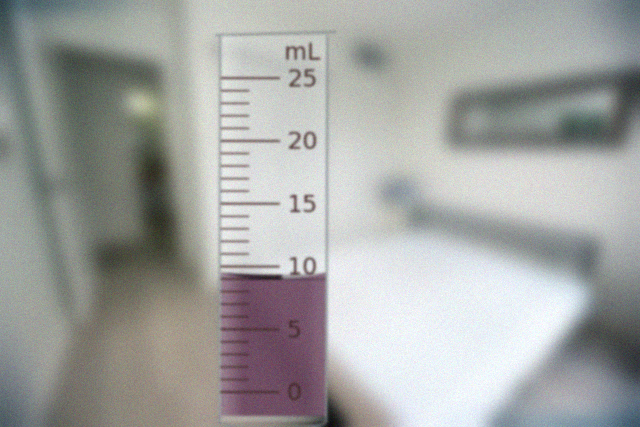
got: 9 mL
